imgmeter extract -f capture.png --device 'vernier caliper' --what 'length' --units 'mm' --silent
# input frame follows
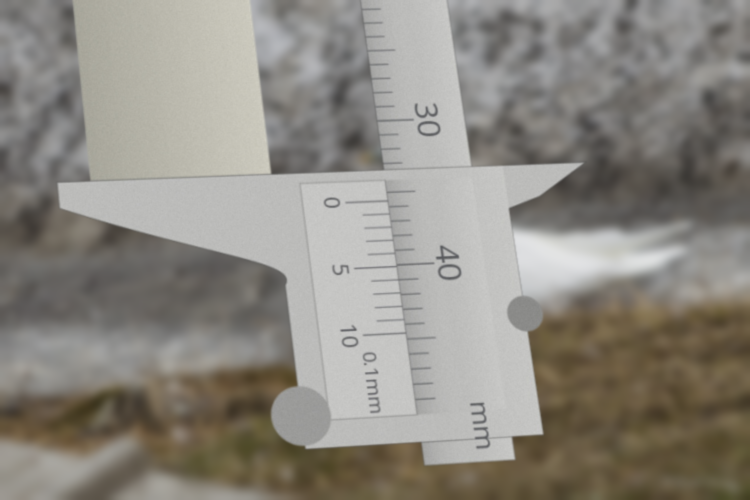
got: 35.6 mm
